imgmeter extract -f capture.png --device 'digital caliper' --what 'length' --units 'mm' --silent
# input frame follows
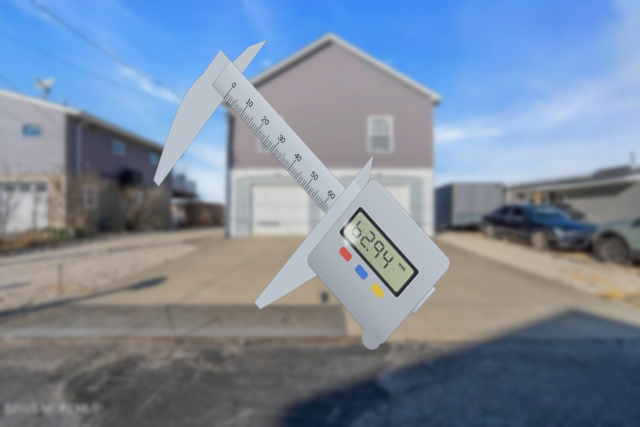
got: 62.94 mm
